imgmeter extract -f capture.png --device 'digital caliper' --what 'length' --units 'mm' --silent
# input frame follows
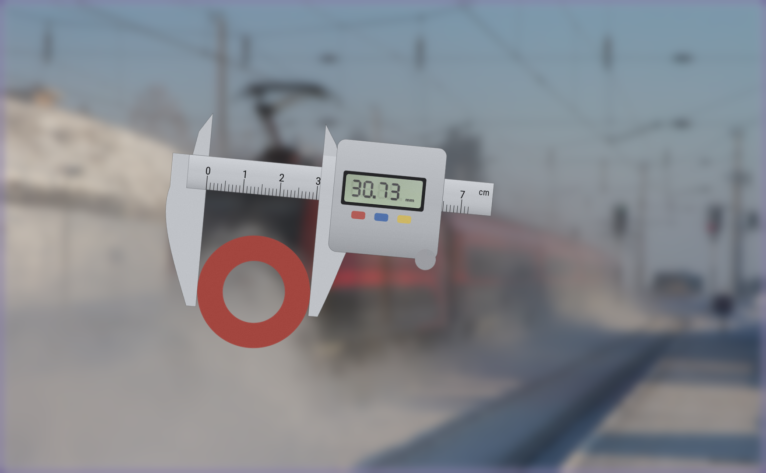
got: 30.73 mm
